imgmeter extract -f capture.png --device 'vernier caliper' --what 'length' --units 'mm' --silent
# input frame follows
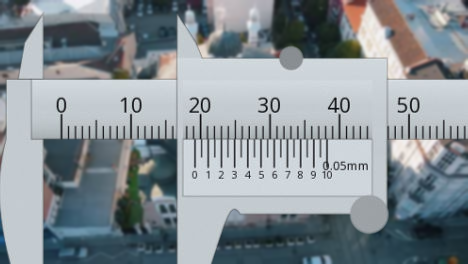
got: 19.2 mm
